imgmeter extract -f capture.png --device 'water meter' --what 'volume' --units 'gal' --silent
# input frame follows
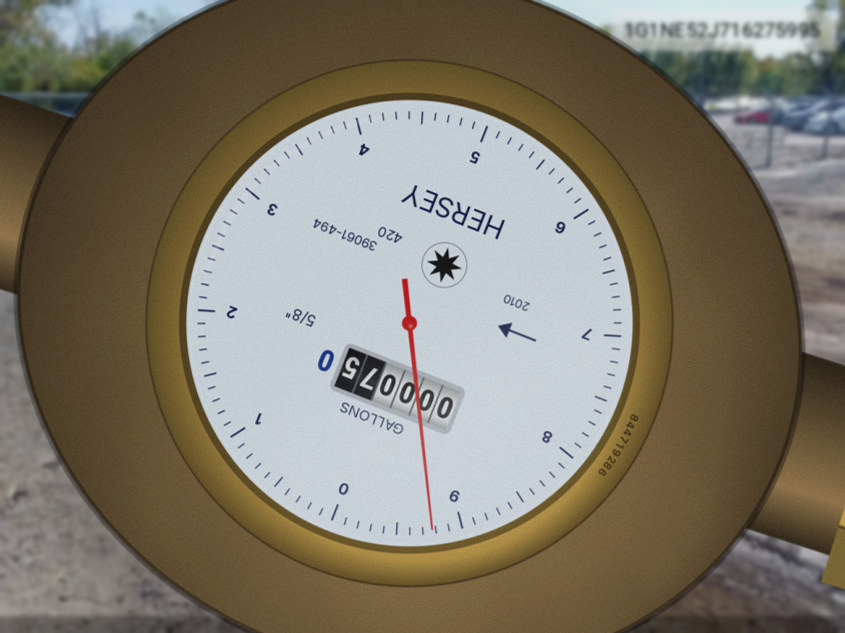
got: 749.2 gal
